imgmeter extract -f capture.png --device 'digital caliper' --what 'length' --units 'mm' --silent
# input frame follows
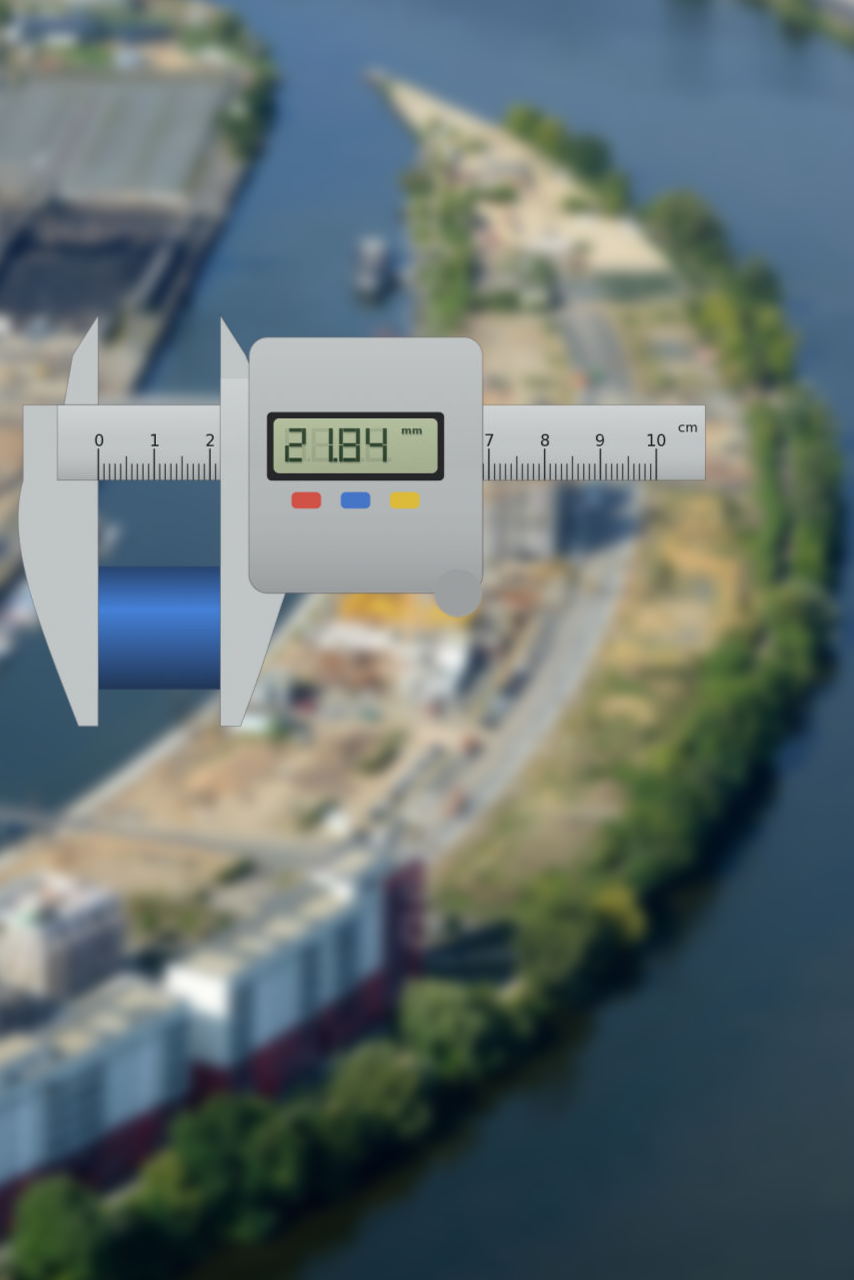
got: 21.84 mm
